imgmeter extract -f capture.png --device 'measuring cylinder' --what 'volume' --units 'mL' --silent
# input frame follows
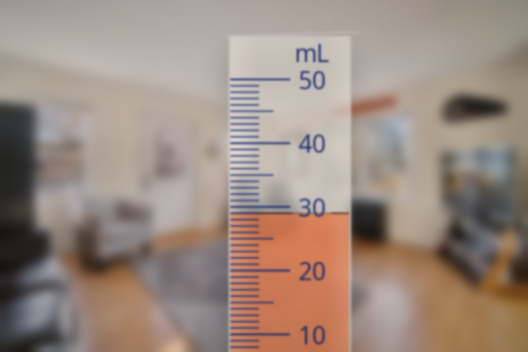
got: 29 mL
